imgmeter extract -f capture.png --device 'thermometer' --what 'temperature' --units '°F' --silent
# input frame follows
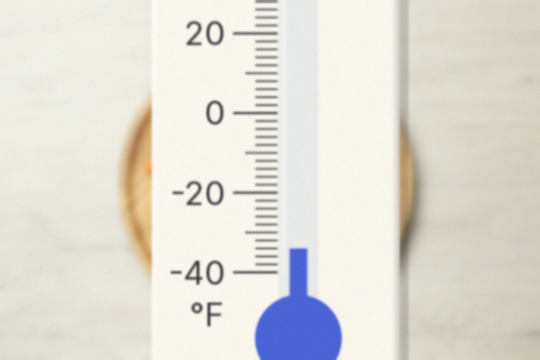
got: -34 °F
